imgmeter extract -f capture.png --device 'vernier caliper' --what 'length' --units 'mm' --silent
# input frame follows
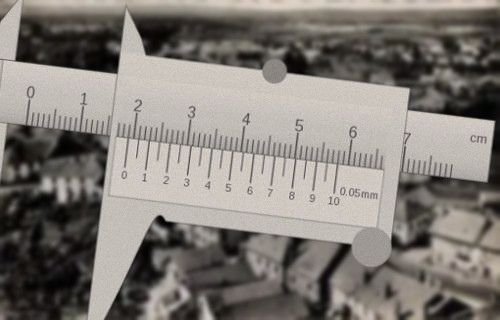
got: 19.0 mm
